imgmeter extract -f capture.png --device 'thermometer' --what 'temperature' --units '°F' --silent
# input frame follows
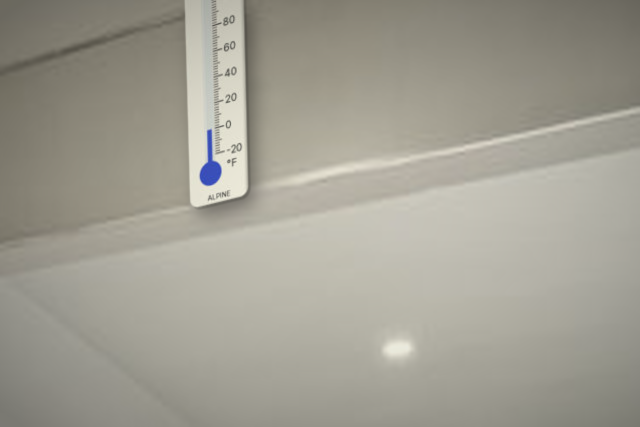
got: 0 °F
